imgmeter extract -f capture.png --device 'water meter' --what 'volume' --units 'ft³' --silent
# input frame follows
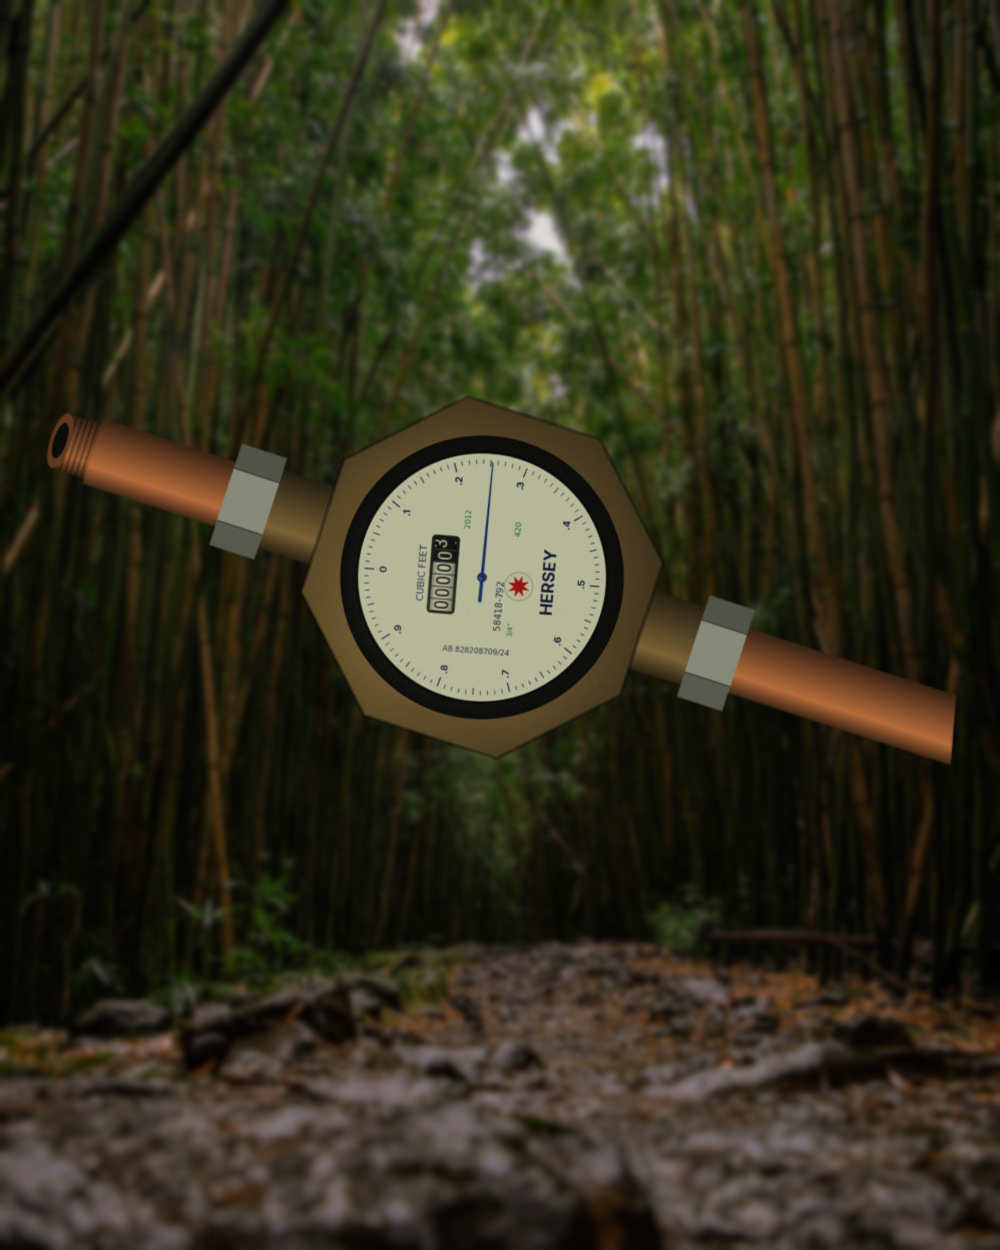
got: 3.25 ft³
